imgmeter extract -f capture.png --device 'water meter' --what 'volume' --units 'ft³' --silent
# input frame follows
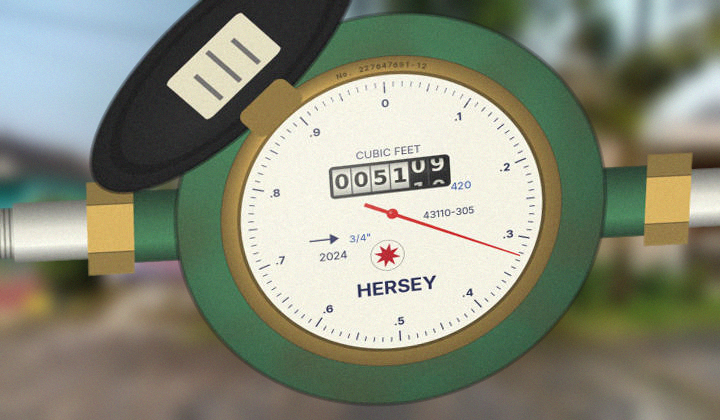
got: 5109.32 ft³
